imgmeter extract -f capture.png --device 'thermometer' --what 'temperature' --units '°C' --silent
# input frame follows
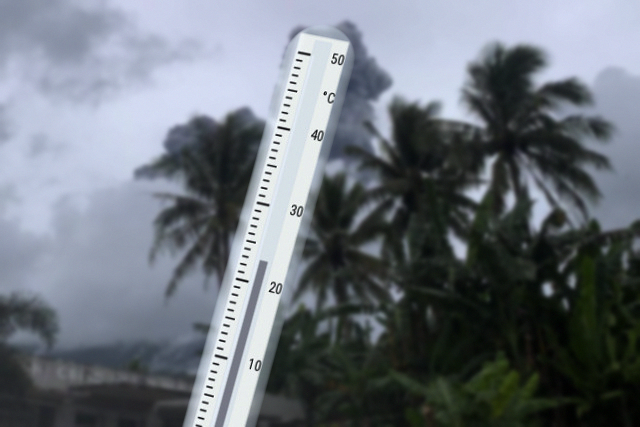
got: 23 °C
